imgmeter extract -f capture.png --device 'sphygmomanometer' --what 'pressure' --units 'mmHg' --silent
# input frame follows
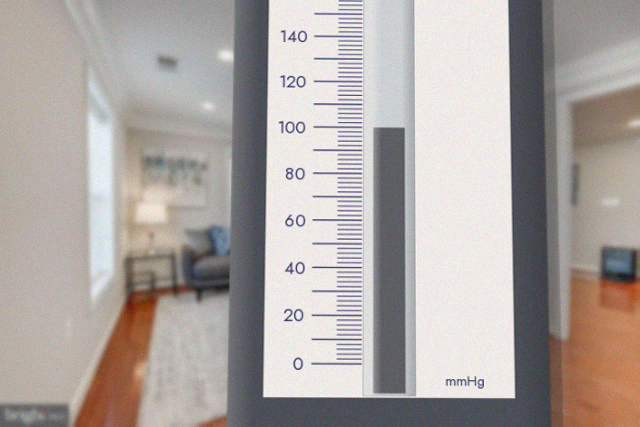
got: 100 mmHg
